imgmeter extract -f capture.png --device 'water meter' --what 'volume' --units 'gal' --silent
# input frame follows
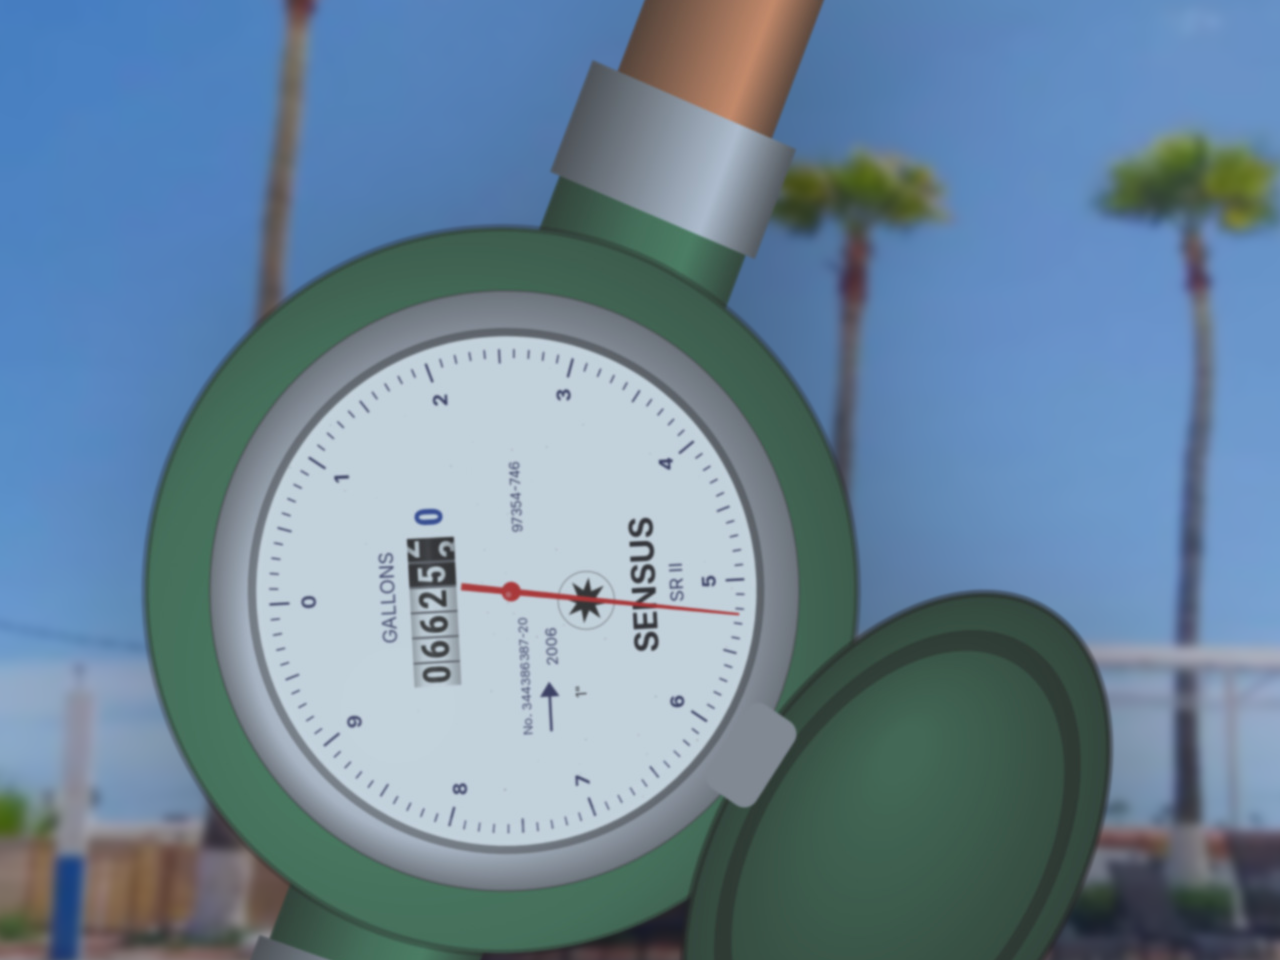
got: 662525.2 gal
